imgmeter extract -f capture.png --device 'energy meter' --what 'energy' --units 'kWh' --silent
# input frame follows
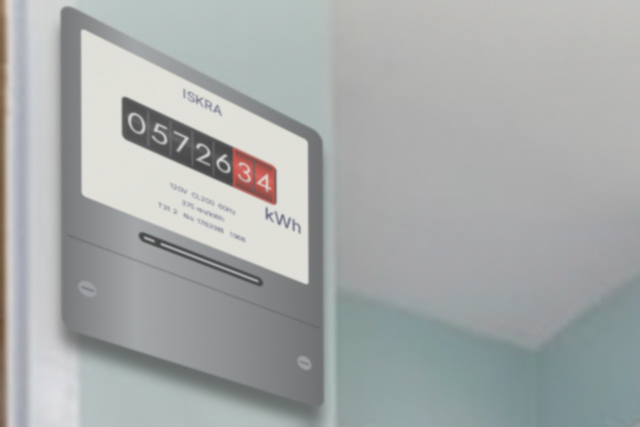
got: 5726.34 kWh
